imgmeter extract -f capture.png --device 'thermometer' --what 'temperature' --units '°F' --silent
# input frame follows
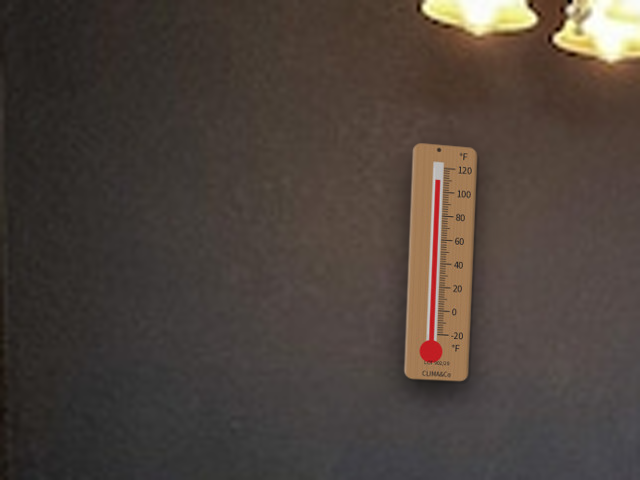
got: 110 °F
